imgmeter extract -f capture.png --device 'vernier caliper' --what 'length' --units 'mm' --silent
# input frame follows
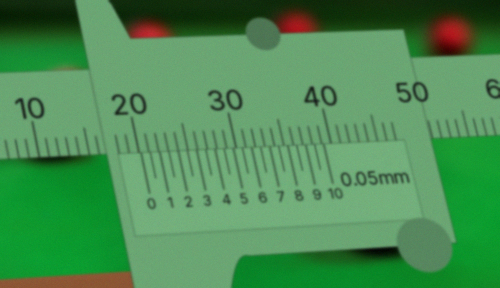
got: 20.2 mm
